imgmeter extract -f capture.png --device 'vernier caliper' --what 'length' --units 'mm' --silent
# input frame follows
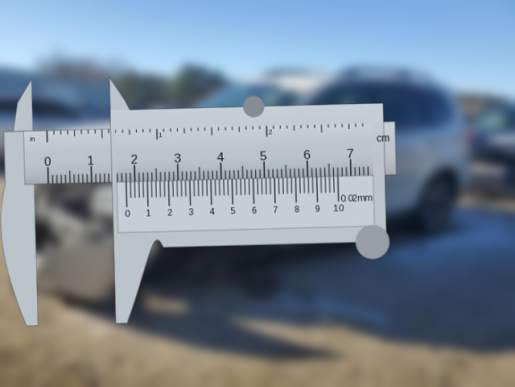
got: 18.0 mm
